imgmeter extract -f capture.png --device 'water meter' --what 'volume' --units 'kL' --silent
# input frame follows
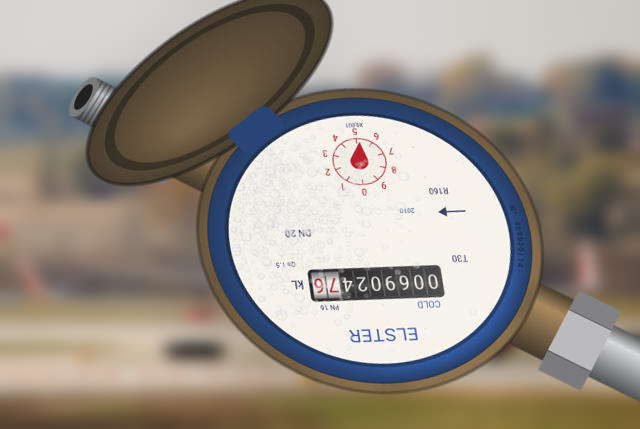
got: 69024.765 kL
